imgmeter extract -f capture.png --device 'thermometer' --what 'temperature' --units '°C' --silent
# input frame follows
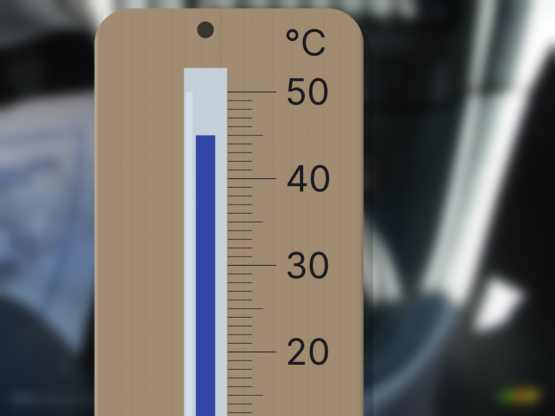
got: 45 °C
